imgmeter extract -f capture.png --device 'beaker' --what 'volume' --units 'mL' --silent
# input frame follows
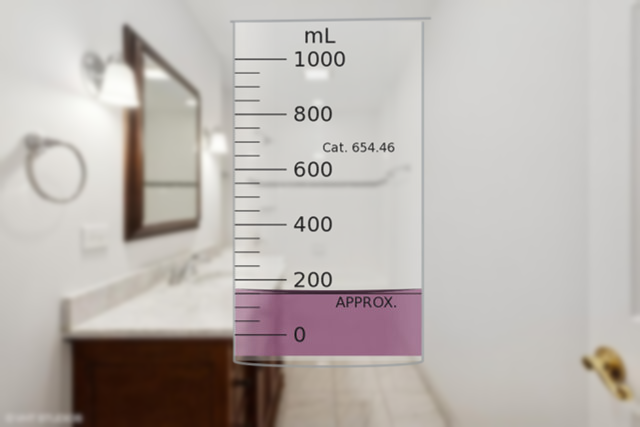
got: 150 mL
